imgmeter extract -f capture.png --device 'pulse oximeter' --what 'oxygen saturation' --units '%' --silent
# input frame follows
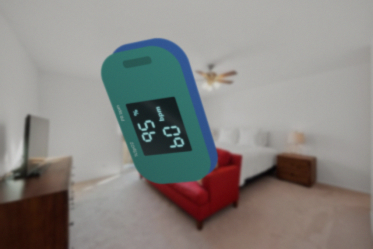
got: 95 %
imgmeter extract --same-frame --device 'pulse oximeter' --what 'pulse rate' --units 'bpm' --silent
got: 60 bpm
